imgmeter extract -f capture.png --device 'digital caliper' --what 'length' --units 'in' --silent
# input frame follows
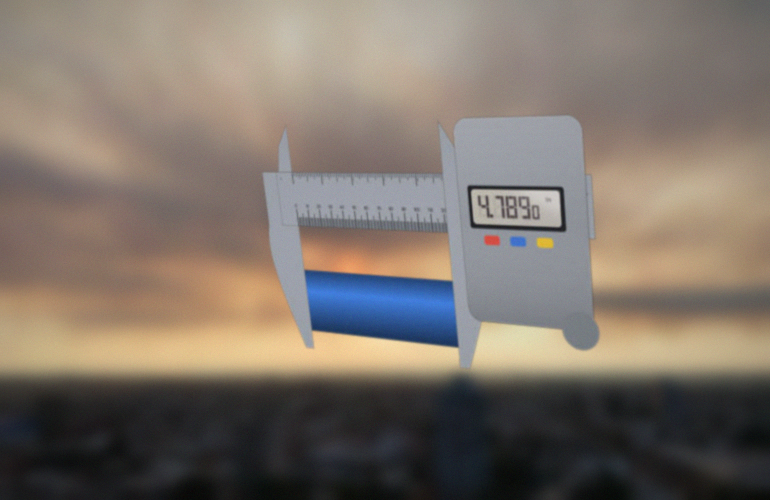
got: 4.7890 in
